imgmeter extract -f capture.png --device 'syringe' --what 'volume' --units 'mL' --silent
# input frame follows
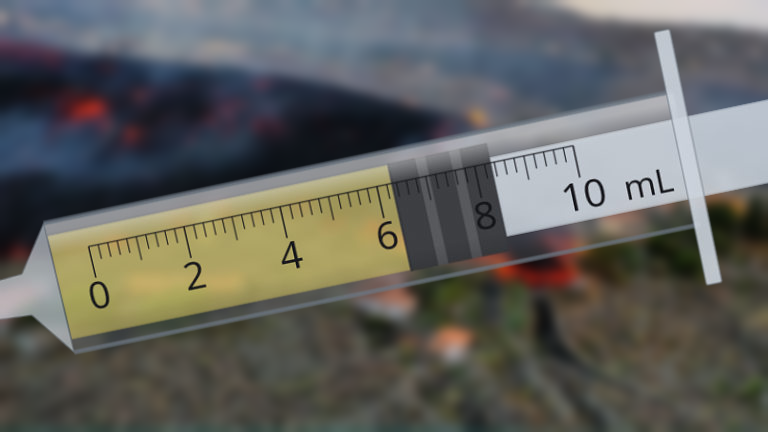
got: 6.3 mL
